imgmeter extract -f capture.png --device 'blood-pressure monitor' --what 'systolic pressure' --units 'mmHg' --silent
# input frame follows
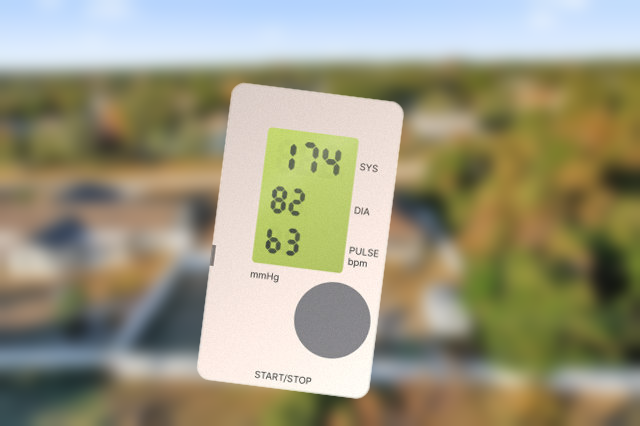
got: 174 mmHg
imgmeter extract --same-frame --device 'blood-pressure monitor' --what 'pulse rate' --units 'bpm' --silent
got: 63 bpm
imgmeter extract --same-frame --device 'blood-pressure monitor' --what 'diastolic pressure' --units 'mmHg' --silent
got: 82 mmHg
